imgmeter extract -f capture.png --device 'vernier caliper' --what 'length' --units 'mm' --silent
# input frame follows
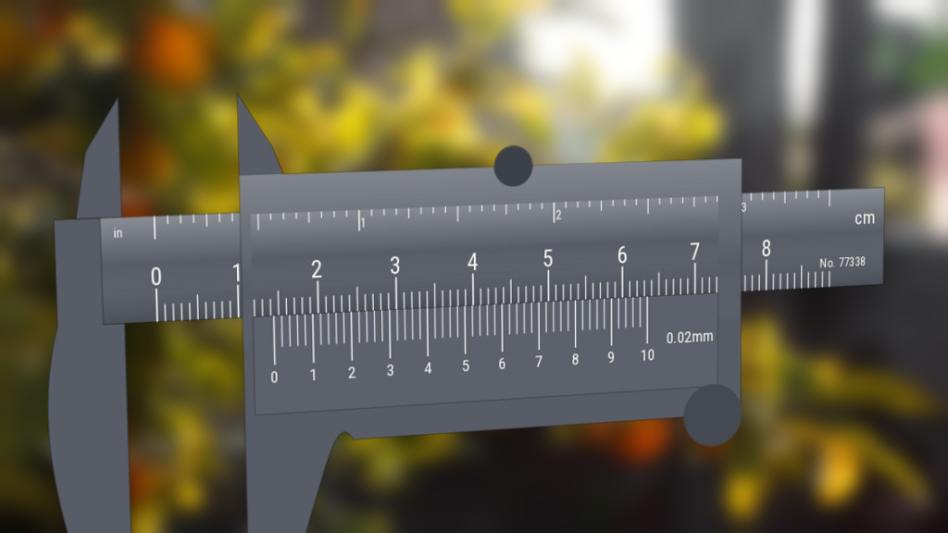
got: 14.4 mm
